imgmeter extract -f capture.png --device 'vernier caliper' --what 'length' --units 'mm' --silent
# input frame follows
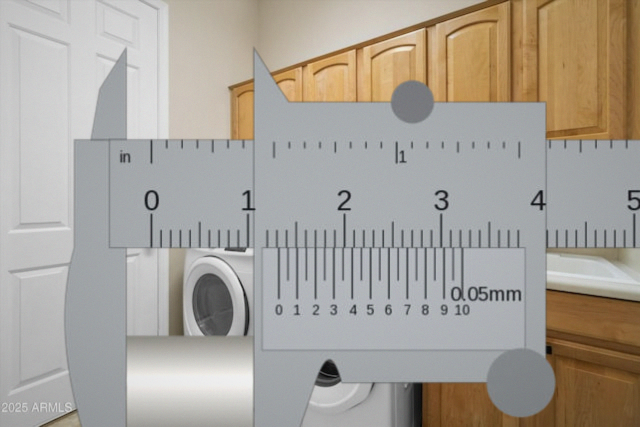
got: 13.2 mm
